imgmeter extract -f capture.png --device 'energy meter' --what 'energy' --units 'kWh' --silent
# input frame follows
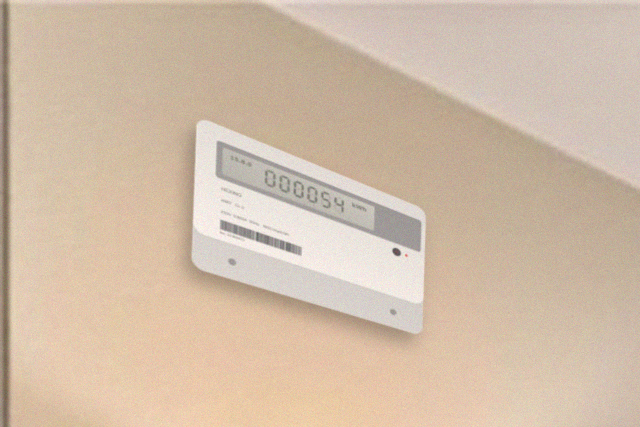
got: 54 kWh
